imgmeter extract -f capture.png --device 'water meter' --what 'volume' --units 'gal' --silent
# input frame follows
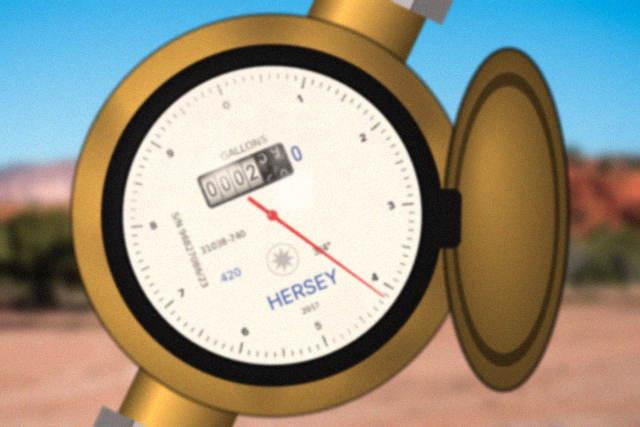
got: 2594.1 gal
